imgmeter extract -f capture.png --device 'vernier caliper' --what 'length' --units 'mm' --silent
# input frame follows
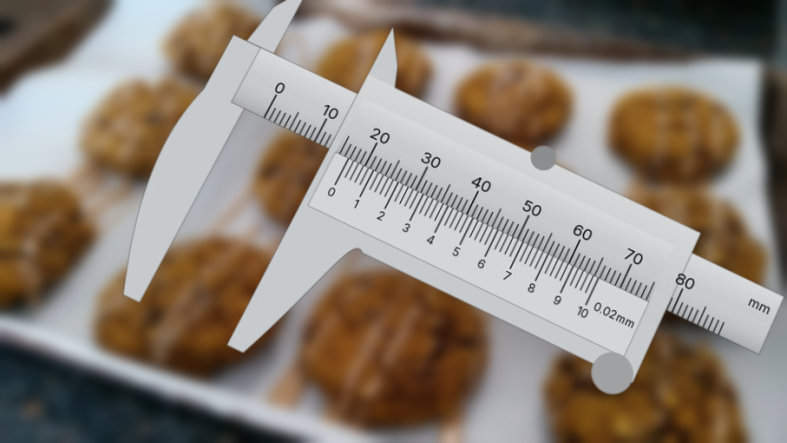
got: 16.8 mm
